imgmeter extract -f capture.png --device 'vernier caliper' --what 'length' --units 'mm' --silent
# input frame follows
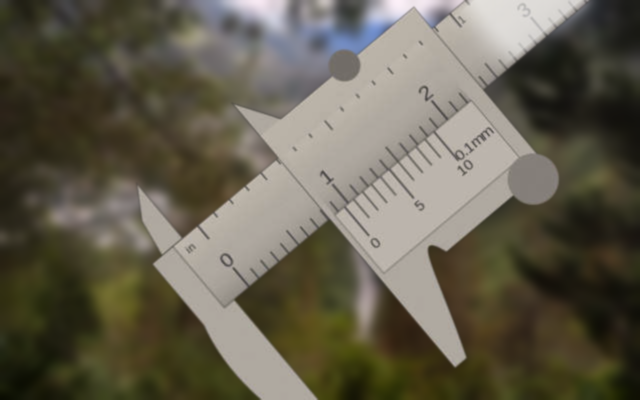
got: 9.6 mm
